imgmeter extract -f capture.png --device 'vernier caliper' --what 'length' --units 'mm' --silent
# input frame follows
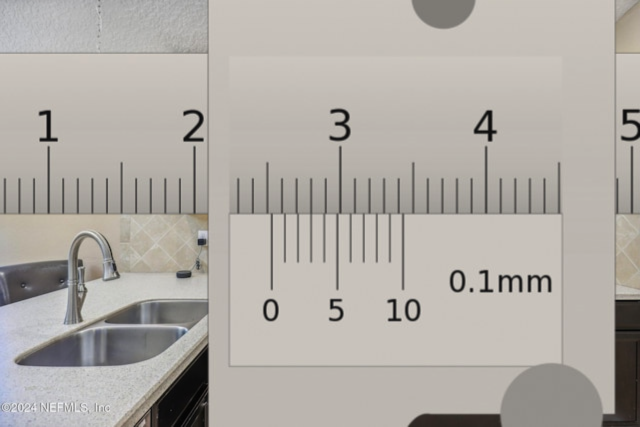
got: 25.3 mm
